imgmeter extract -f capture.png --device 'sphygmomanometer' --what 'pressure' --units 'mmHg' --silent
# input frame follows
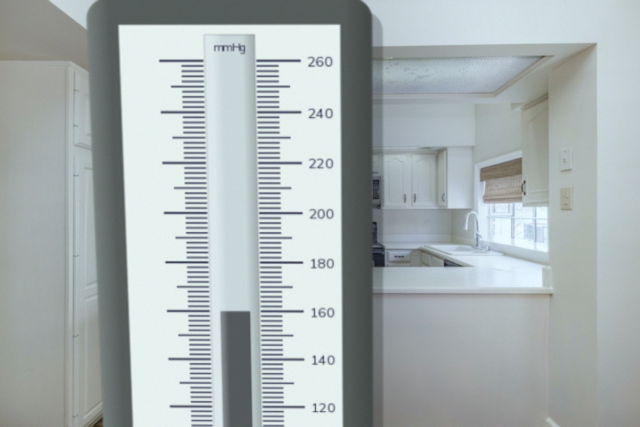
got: 160 mmHg
